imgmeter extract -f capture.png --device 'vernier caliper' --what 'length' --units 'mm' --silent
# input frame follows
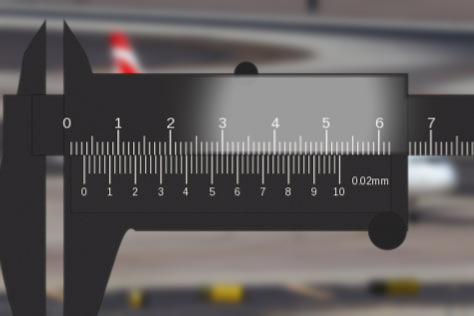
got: 3.5 mm
